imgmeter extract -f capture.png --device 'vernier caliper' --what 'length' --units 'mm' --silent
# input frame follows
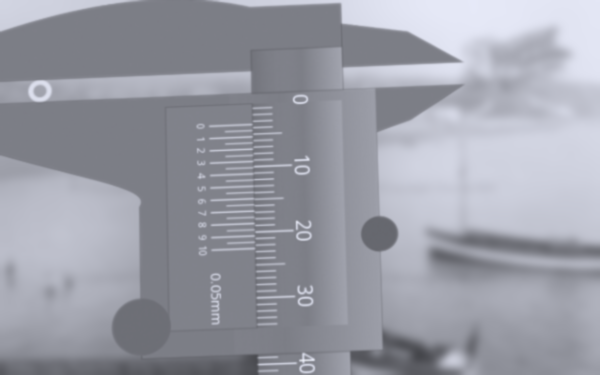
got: 3.5 mm
